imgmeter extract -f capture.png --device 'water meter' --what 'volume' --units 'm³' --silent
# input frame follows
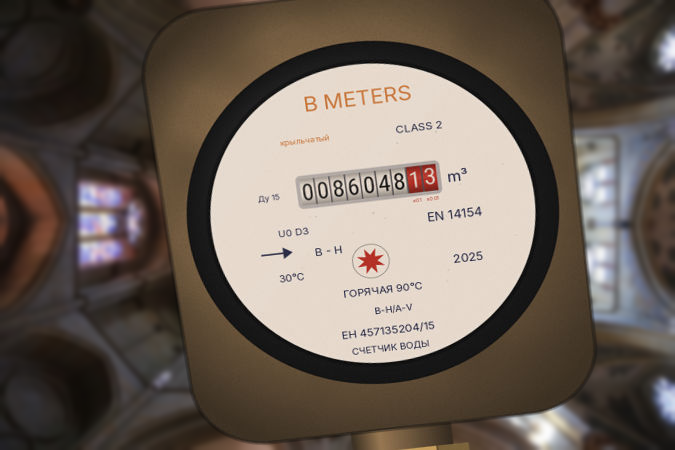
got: 86048.13 m³
